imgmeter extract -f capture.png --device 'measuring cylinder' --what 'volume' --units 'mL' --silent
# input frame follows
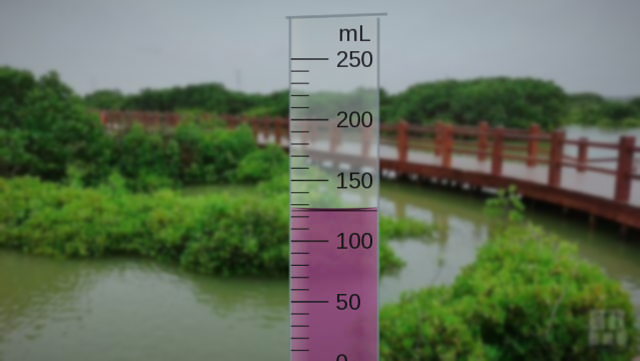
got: 125 mL
